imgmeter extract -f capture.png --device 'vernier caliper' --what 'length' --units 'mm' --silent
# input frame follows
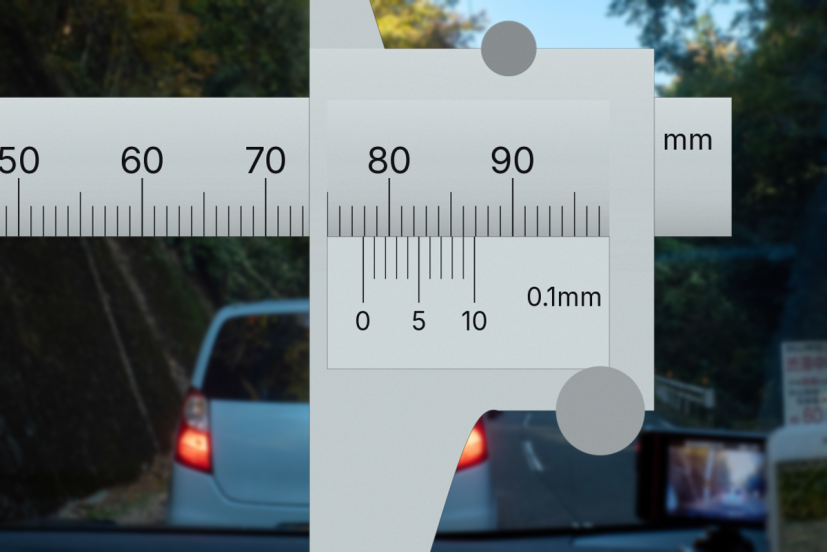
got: 77.9 mm
